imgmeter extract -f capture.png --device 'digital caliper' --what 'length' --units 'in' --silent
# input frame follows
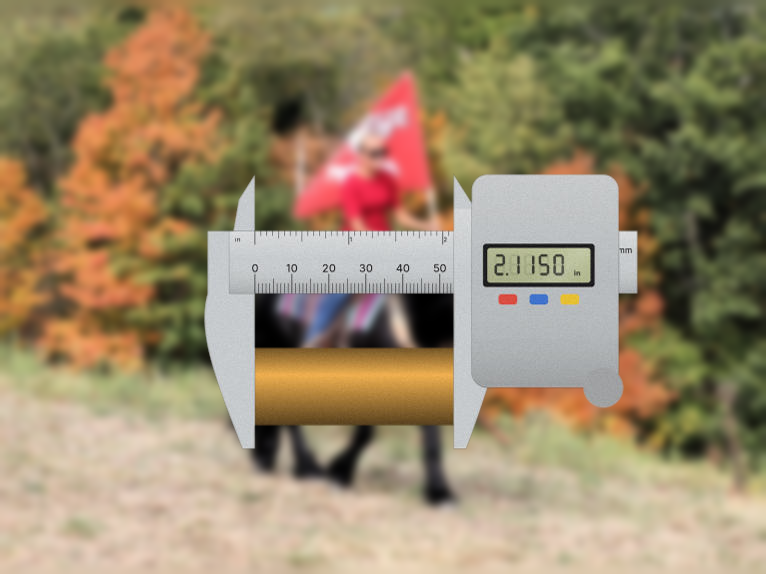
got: 2.1150 in
